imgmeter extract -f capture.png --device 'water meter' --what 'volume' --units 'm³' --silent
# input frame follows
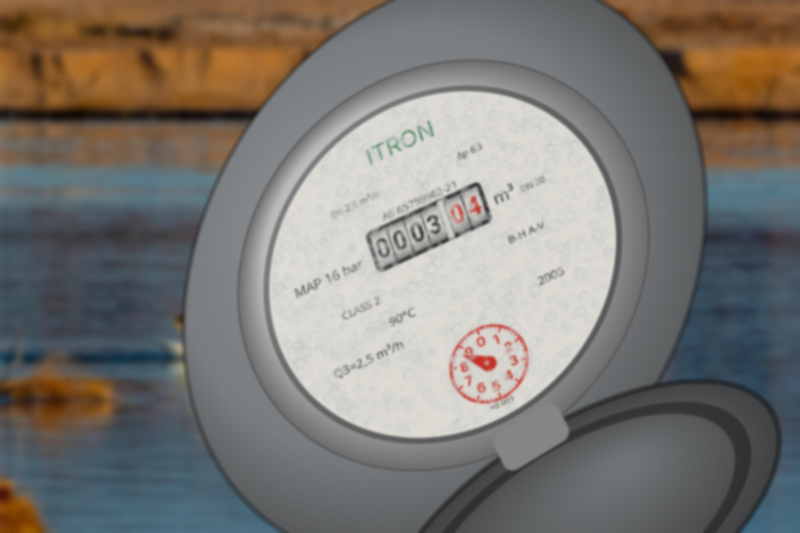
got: 3.048 m³
